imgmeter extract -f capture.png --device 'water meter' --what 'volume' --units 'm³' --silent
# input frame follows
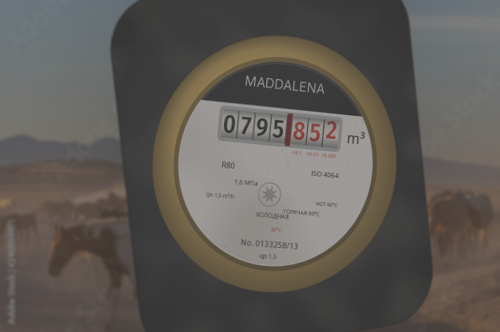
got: 795.852 m³
